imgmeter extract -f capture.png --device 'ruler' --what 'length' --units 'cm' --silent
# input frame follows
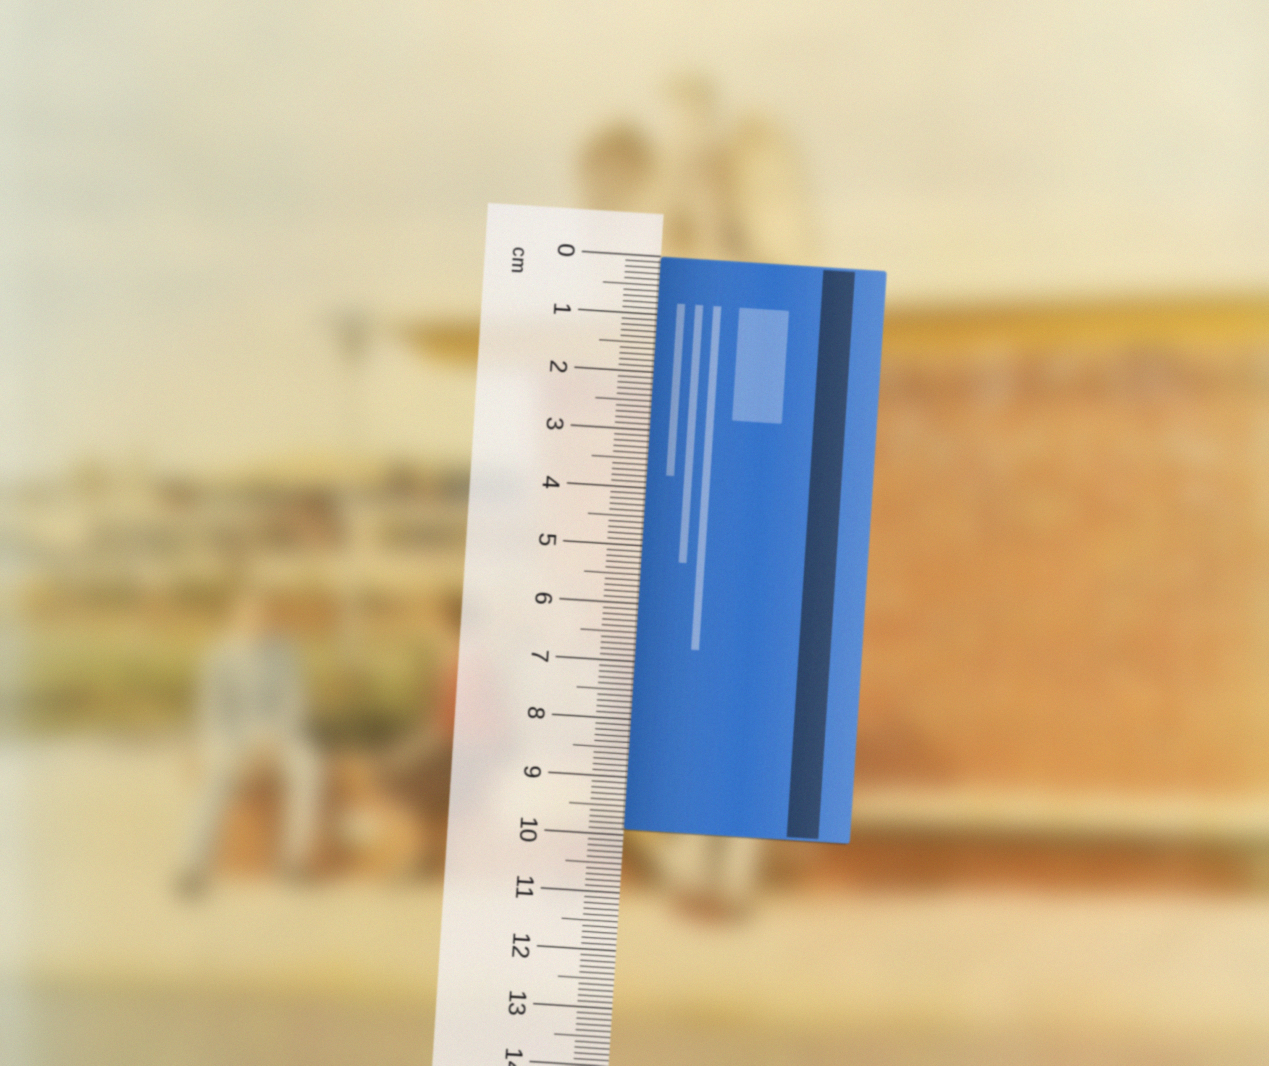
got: 9.9 cm
